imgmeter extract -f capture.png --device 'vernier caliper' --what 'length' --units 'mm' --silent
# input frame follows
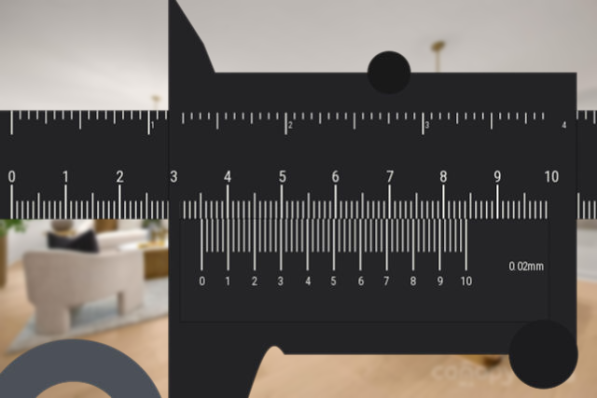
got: 35.2 mm
